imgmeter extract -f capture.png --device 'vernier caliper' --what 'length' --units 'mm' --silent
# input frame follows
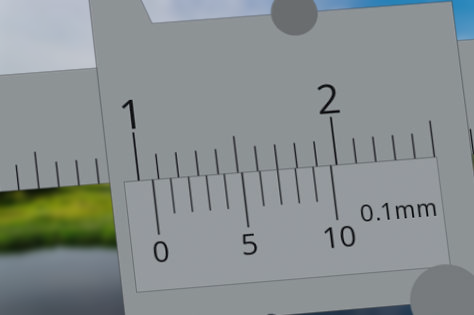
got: 10.7 mm
